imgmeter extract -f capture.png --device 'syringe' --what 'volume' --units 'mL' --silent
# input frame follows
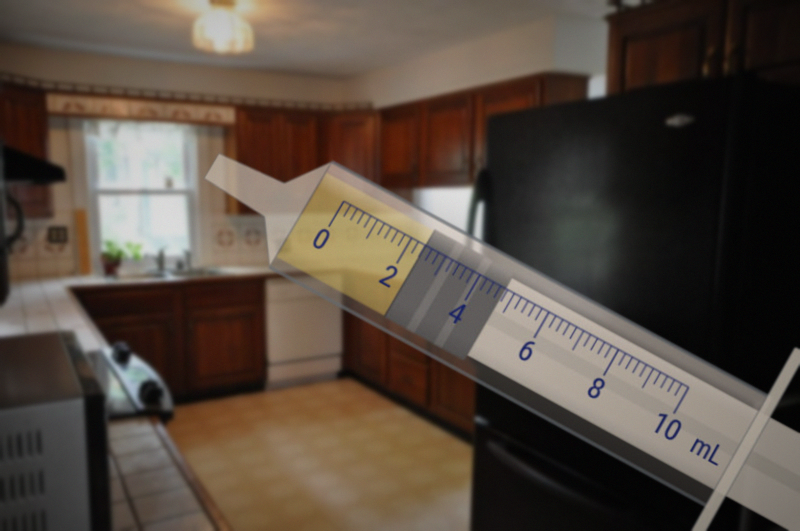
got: 2.4 mL
